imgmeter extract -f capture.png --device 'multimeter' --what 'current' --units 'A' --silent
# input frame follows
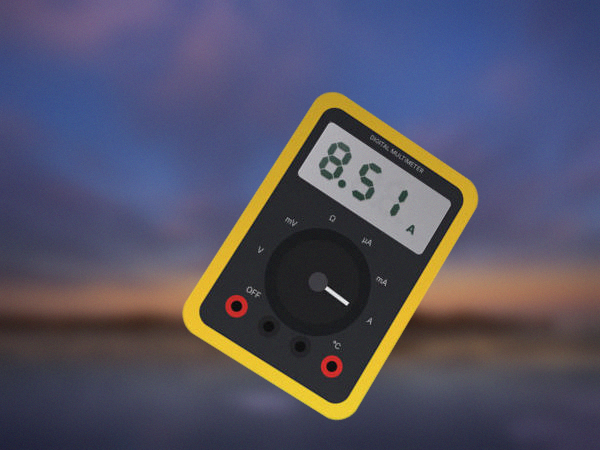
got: 8.51 A
